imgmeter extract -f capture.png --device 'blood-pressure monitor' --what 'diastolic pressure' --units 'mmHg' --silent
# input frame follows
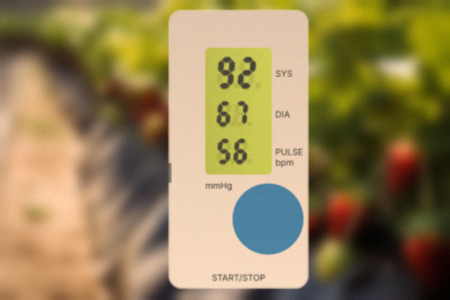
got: 67 mmHg
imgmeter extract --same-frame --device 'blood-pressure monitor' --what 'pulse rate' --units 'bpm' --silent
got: 56 bpm
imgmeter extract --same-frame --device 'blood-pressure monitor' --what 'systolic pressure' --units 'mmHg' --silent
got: 92 mmHg
